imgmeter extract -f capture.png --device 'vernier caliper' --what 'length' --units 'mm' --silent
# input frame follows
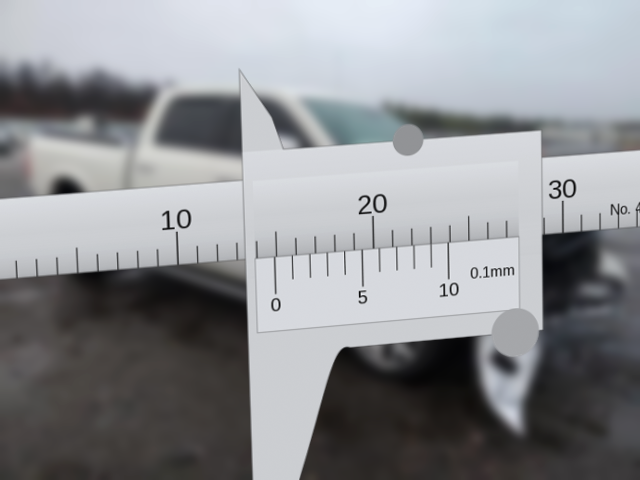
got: 14.9 mm
